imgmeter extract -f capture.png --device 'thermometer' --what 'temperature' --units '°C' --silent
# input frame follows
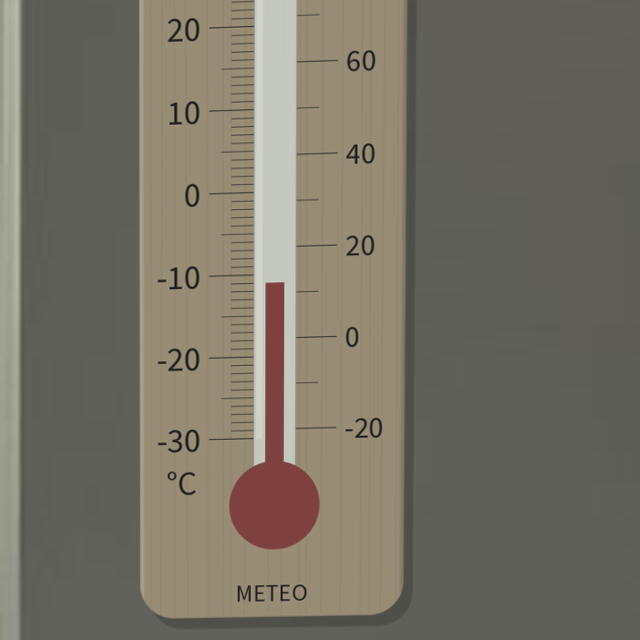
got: -11 °C
